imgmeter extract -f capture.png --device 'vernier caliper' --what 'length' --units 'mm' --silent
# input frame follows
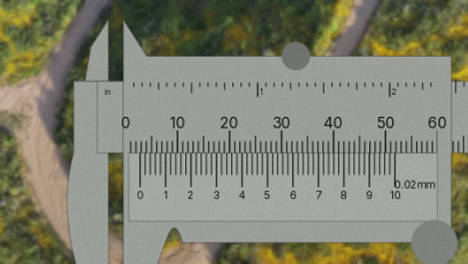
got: 2.8 mm
